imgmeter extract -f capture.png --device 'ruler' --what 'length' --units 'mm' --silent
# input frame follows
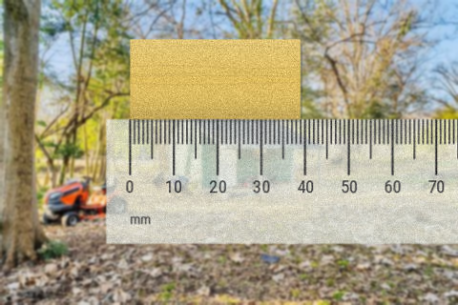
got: 39 mm
